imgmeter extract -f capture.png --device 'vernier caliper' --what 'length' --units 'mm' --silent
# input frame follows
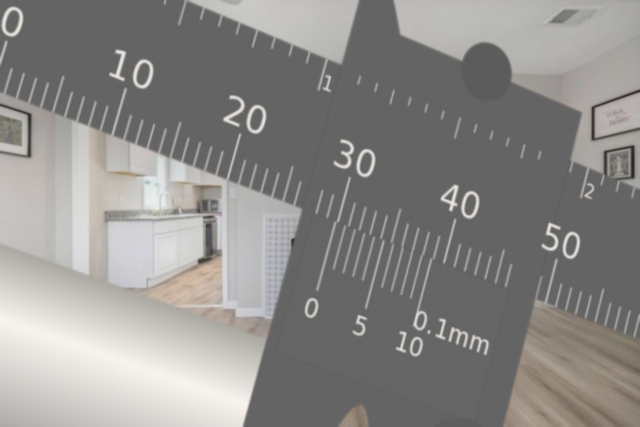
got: 29.8 mm
